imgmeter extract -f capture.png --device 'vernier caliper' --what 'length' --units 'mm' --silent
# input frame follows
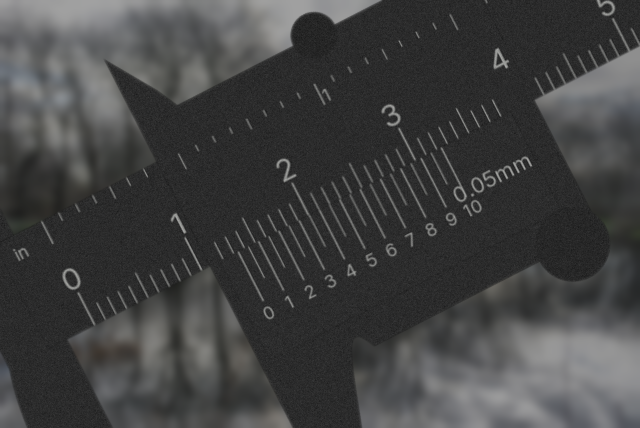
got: 13.4 mm
